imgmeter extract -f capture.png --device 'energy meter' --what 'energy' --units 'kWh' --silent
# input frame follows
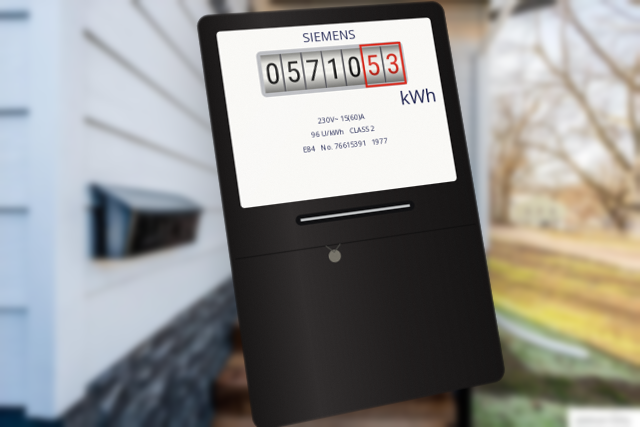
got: 5710.53 kWh
